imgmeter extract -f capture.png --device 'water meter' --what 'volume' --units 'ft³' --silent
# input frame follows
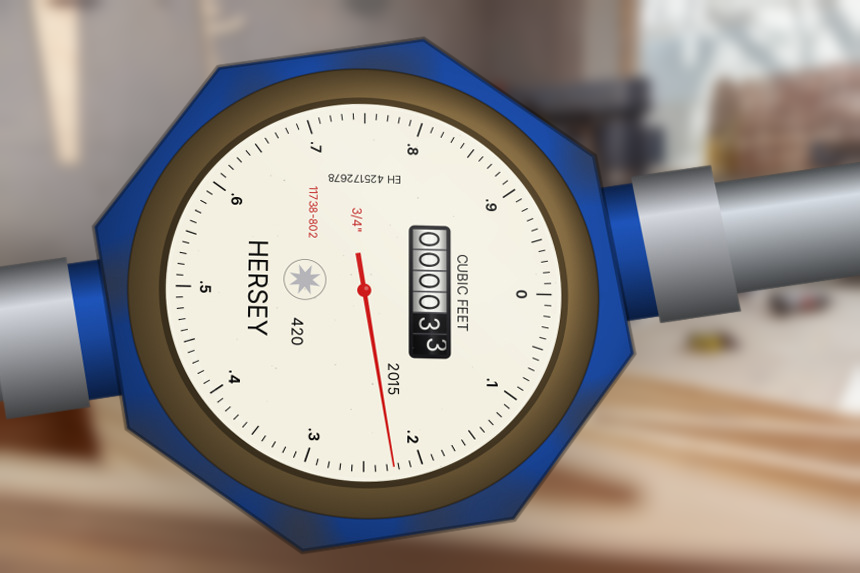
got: 33.22 ft³
